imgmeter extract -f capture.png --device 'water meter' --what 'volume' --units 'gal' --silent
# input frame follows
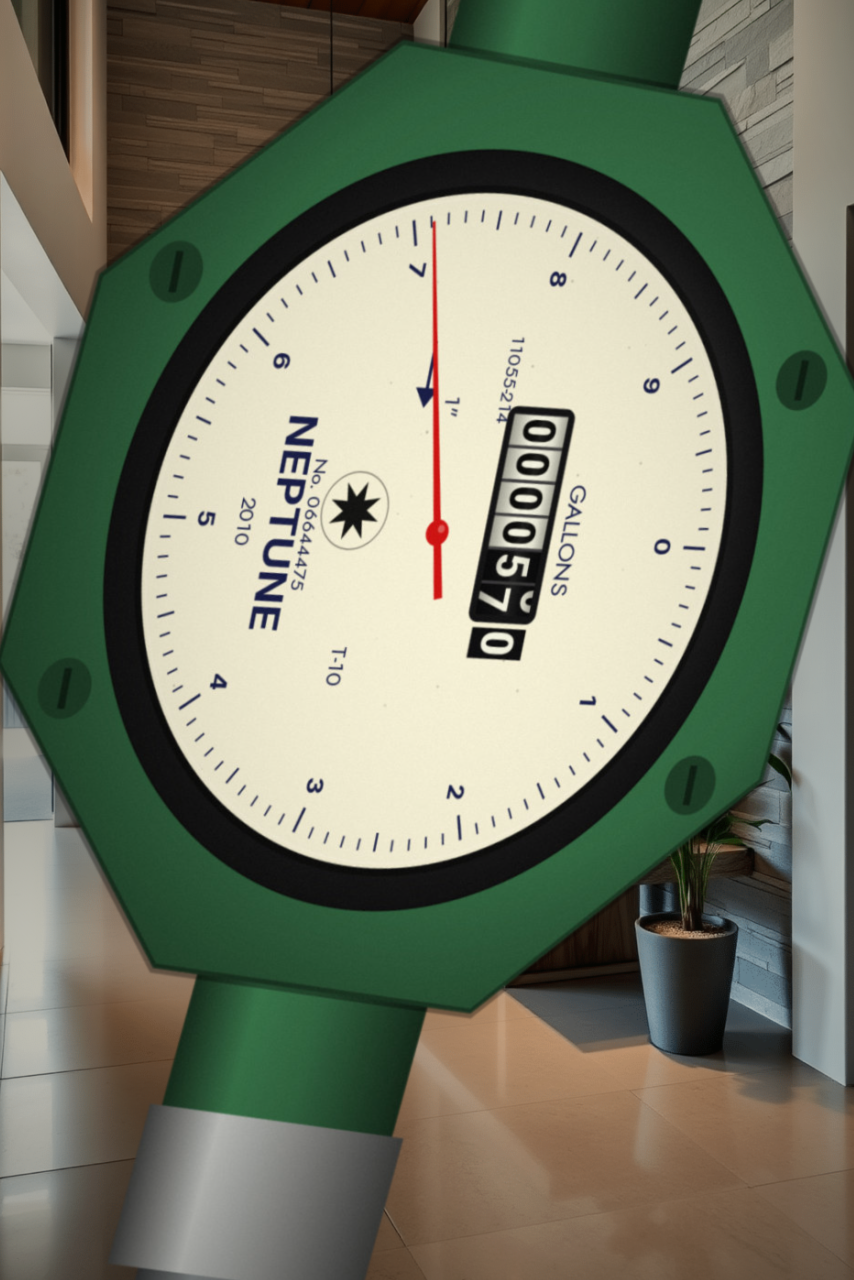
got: 567.1 gal
